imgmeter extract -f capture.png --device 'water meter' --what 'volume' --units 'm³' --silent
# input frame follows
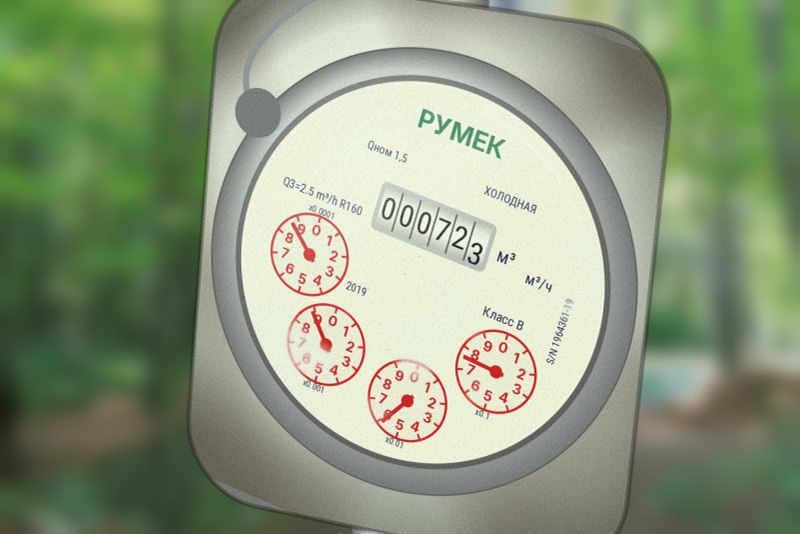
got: 722.7588 m³
